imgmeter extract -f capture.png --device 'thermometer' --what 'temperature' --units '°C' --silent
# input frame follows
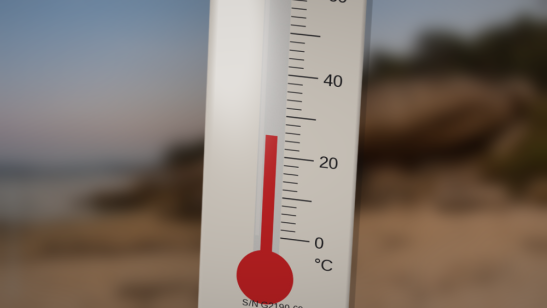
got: 25 °C
